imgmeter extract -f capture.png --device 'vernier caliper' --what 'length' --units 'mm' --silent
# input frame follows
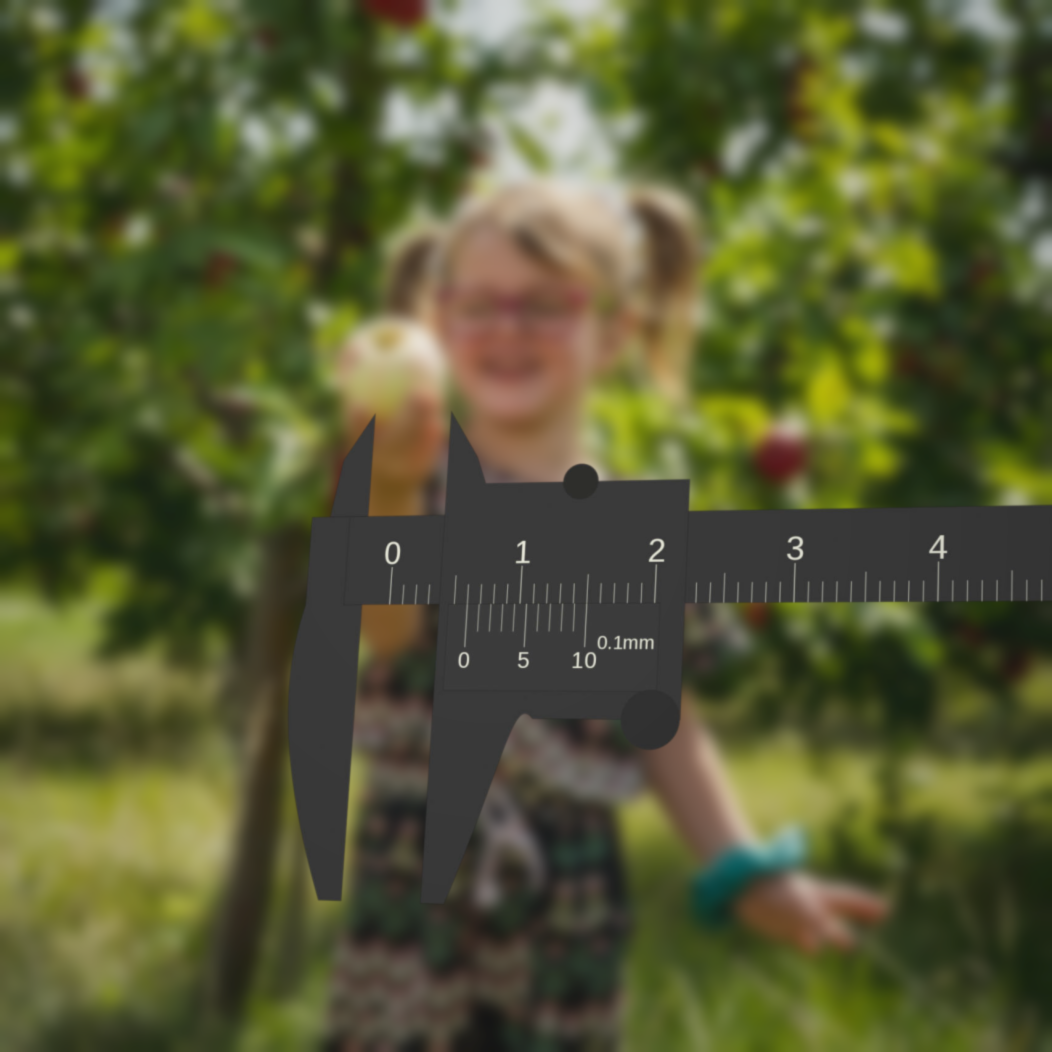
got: 6.0 mm
